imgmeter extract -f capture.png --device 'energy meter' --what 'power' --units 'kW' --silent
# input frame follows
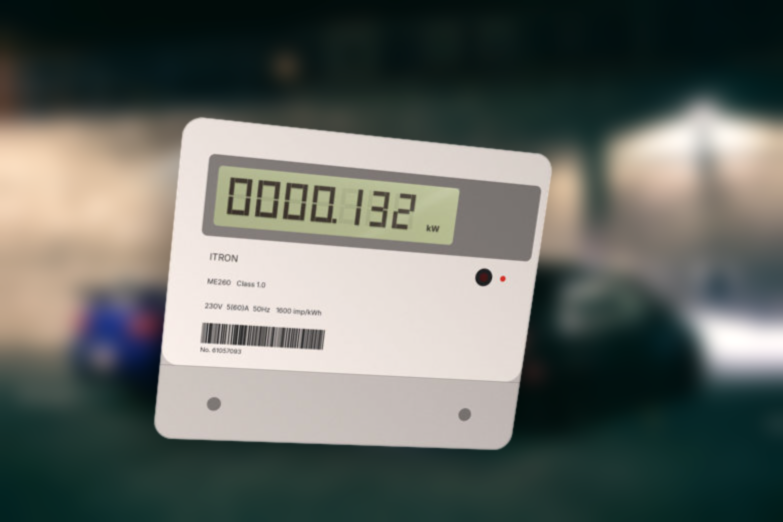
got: 0.132 kW
